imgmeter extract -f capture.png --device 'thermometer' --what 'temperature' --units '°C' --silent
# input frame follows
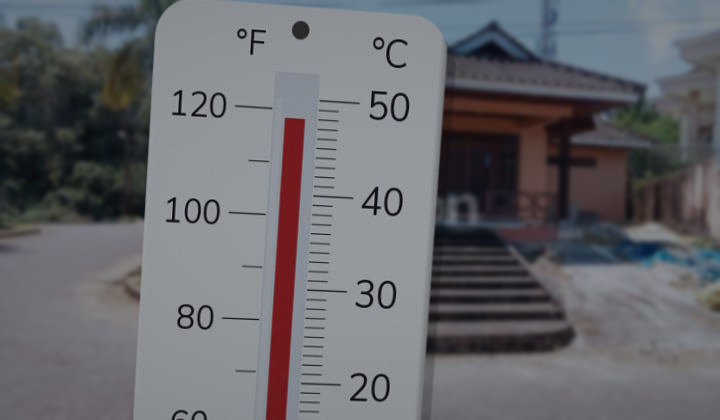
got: 48 °C
